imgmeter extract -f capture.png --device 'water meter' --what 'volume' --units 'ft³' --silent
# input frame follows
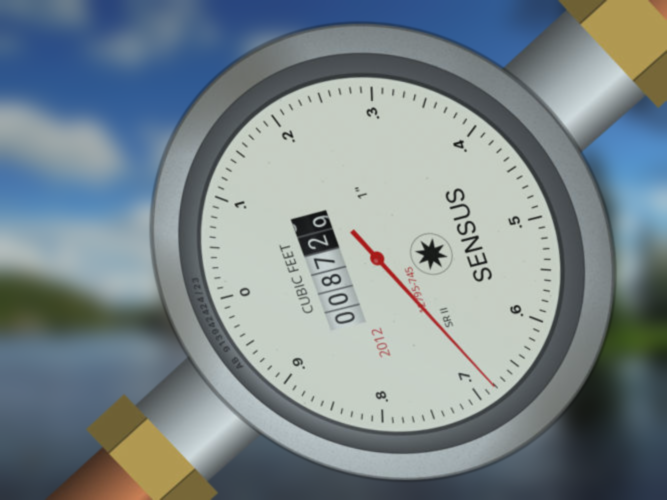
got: 8728.68 ft³
